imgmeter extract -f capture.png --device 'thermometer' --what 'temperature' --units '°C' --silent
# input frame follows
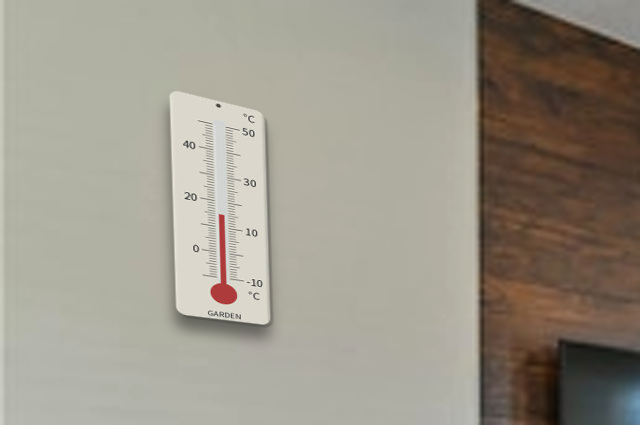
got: 15 °C
